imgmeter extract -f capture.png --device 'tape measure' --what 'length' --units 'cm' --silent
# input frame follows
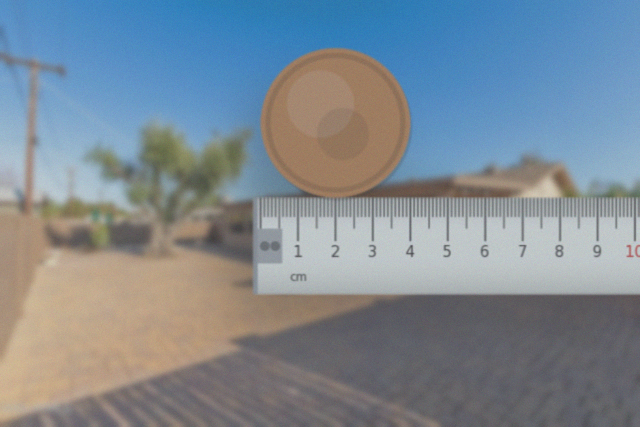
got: 4 cm
